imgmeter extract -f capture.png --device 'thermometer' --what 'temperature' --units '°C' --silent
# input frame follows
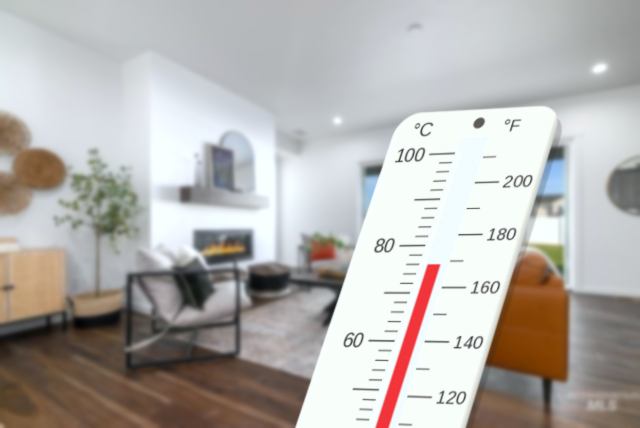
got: 76 °C
